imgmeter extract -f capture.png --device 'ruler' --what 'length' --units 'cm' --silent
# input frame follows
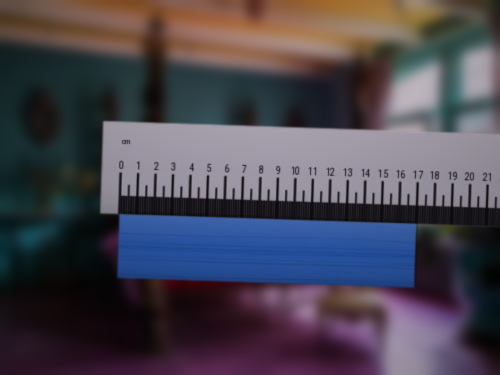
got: 17 cm
